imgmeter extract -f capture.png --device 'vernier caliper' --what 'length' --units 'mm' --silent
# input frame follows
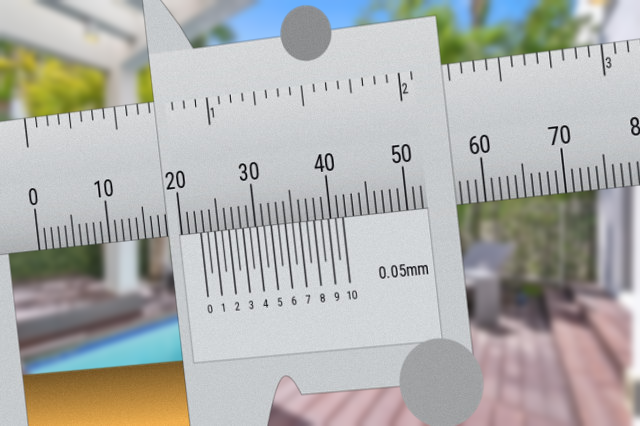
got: 22.6 mm
